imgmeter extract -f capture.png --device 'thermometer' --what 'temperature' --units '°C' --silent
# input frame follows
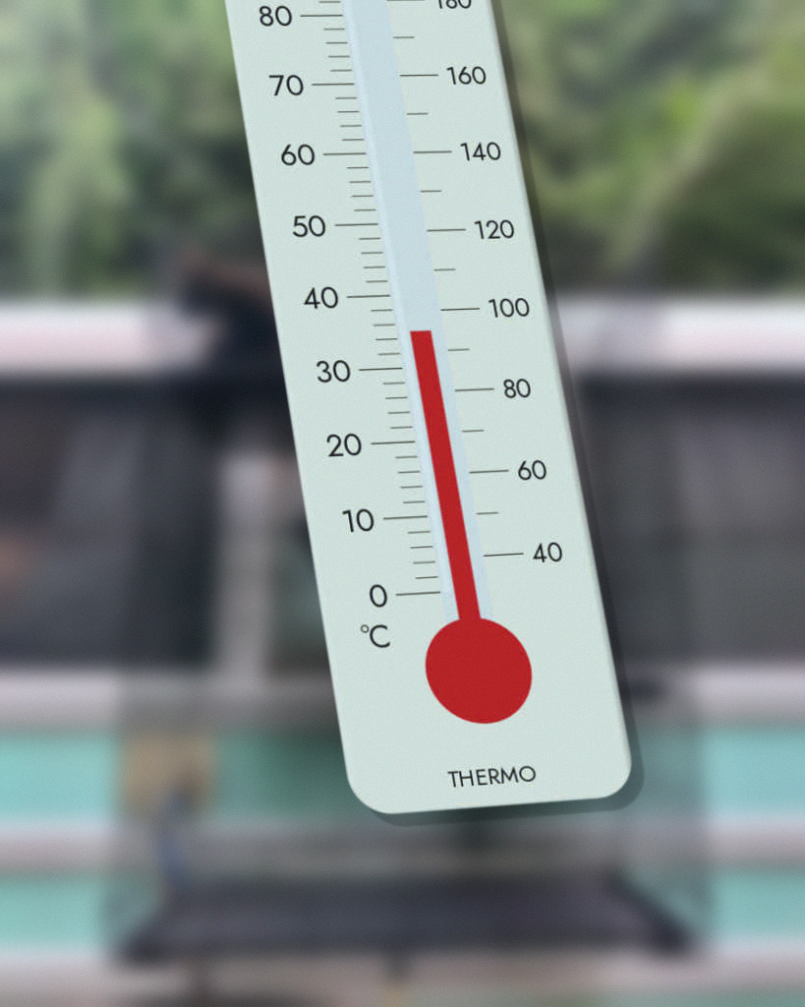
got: 35 °C
